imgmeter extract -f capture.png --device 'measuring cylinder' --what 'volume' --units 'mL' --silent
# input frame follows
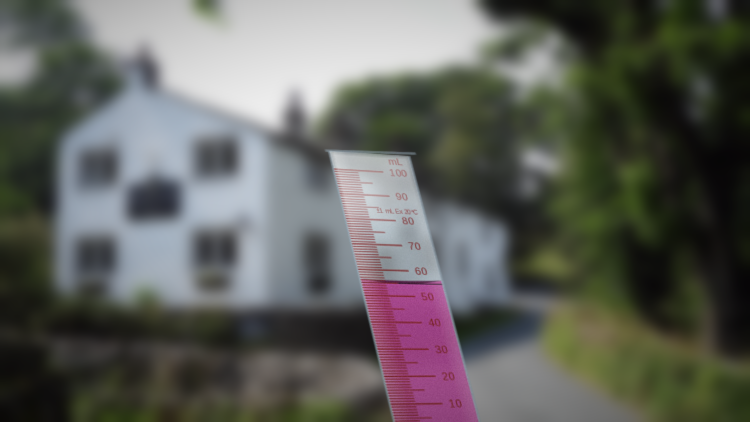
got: 55 mL
